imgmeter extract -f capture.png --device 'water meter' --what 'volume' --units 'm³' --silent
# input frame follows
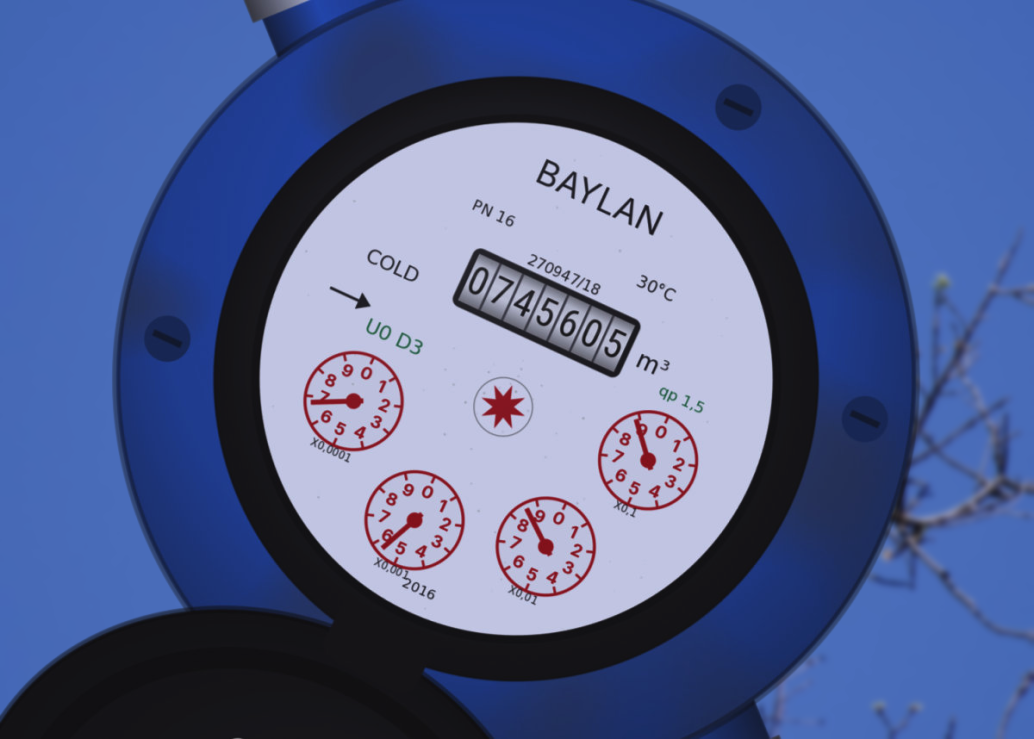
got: 745605.8856 m³
